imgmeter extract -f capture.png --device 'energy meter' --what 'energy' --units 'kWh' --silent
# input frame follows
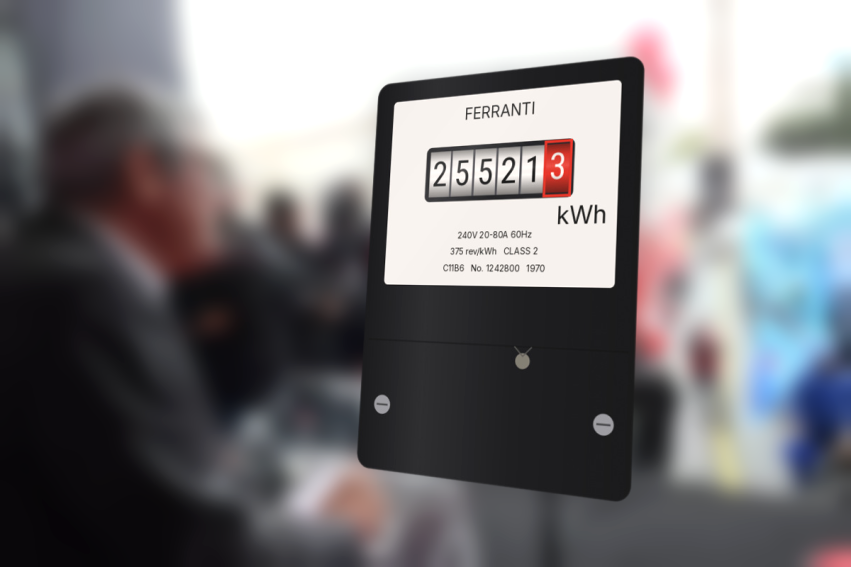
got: 25521.3 kWh
